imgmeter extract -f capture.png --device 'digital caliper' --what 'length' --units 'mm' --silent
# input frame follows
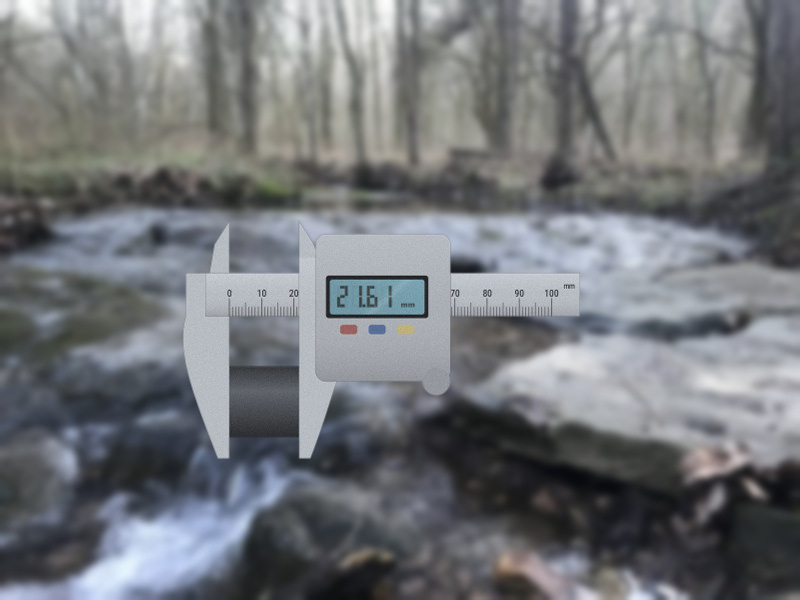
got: 21.61 mm
